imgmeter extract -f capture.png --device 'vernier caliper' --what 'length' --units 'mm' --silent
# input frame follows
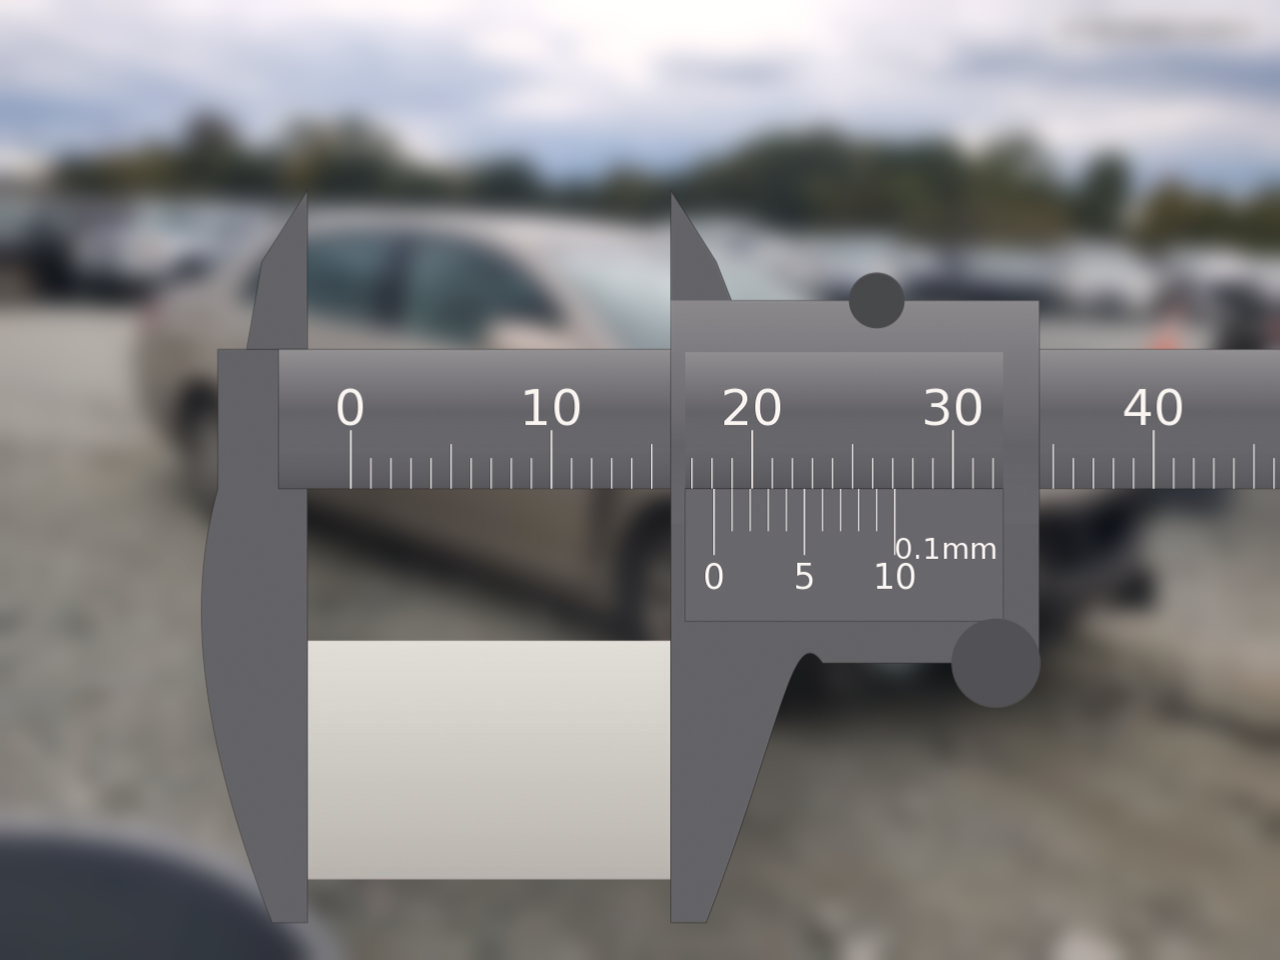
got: 18.1 mm
